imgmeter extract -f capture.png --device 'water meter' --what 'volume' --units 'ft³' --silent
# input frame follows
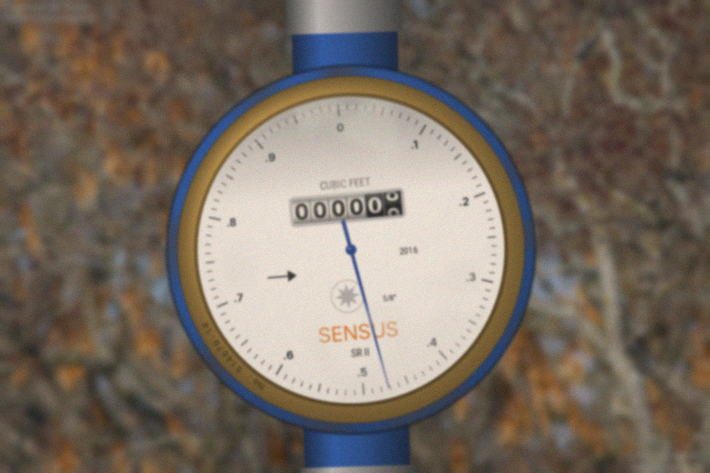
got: 8.47 ft³
